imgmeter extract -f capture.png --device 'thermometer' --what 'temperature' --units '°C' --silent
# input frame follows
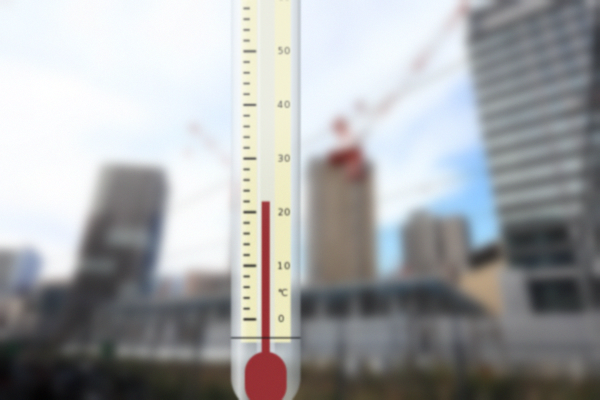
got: 22 °C
